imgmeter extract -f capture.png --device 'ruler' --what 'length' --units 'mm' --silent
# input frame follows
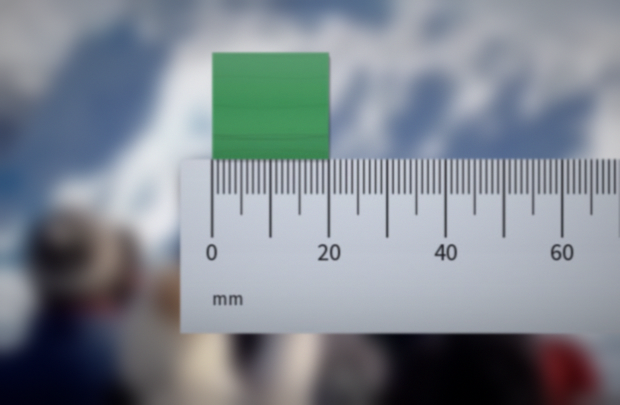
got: 20 mm
